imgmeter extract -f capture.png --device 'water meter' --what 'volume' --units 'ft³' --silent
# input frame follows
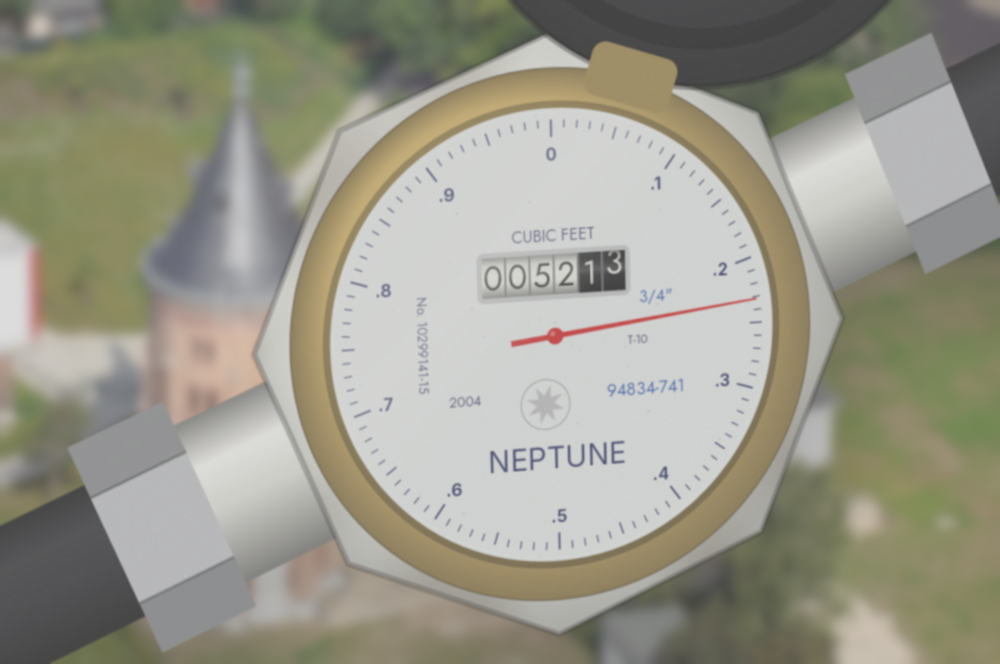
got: 5213.23 ft³
